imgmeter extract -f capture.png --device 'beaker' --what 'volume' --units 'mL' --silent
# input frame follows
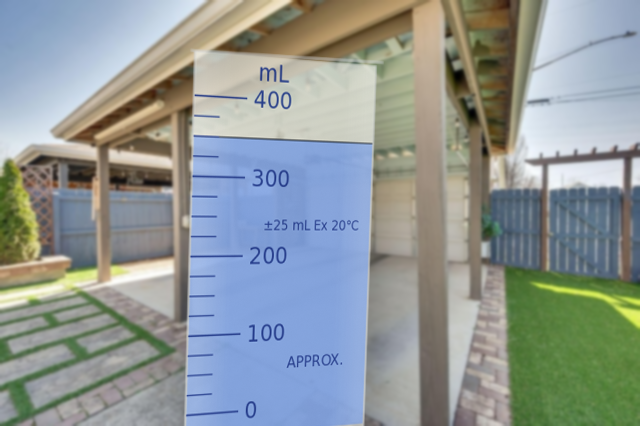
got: 350 mL
